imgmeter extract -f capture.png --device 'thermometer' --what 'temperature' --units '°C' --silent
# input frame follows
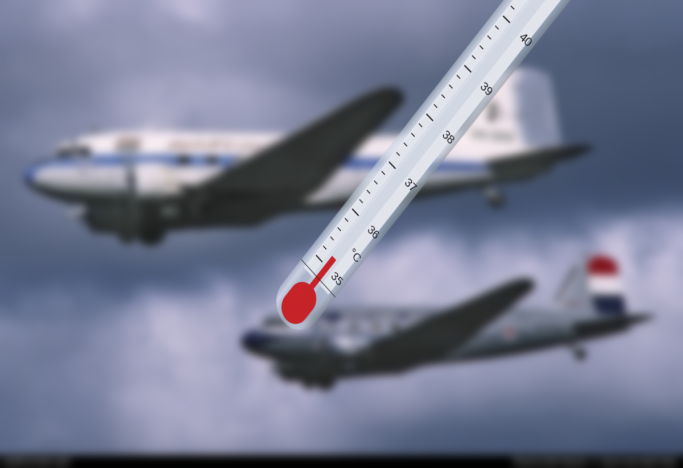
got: 35.2 °C
